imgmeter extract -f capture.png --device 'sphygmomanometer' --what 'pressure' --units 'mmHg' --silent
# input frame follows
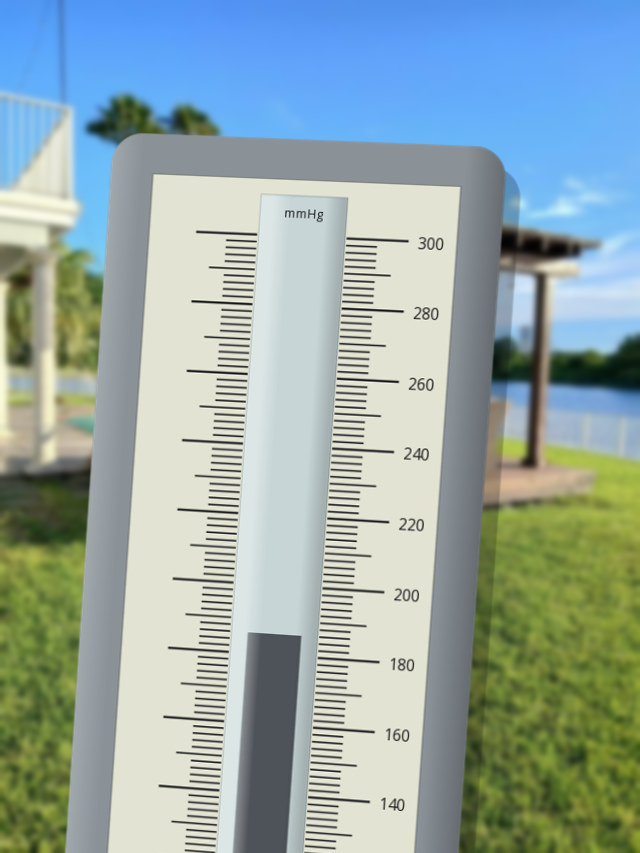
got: 186 mmHg
